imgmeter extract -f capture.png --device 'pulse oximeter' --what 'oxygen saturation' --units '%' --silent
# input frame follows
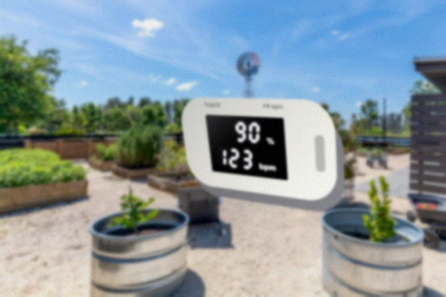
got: 90 %
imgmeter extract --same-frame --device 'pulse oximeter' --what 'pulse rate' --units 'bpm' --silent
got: 123 bpm
